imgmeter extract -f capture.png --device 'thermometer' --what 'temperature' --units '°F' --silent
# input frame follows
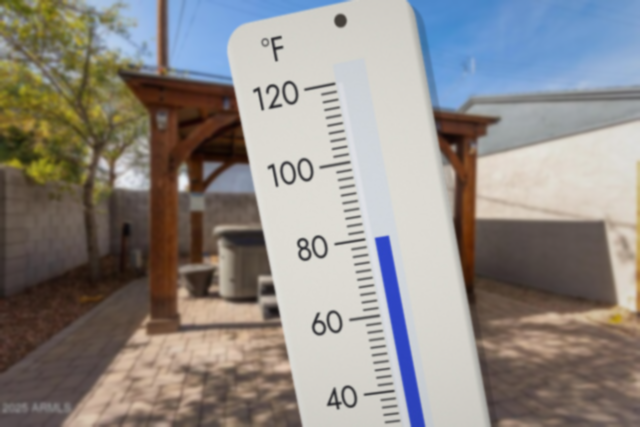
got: 80 °F
